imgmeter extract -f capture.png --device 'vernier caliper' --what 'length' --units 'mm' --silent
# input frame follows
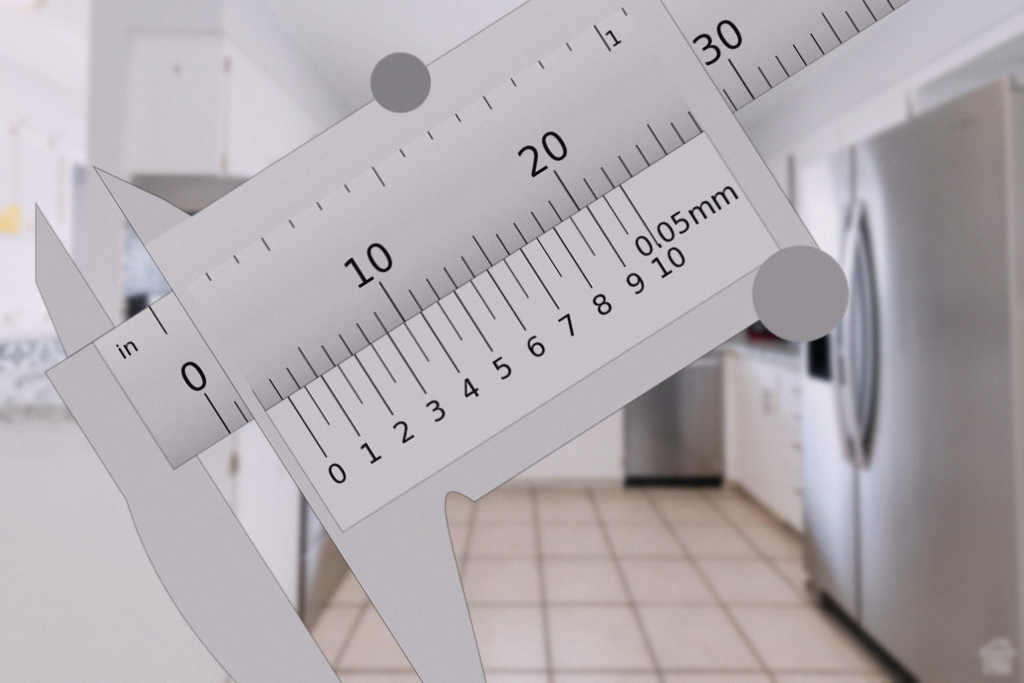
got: 3.3 mm
